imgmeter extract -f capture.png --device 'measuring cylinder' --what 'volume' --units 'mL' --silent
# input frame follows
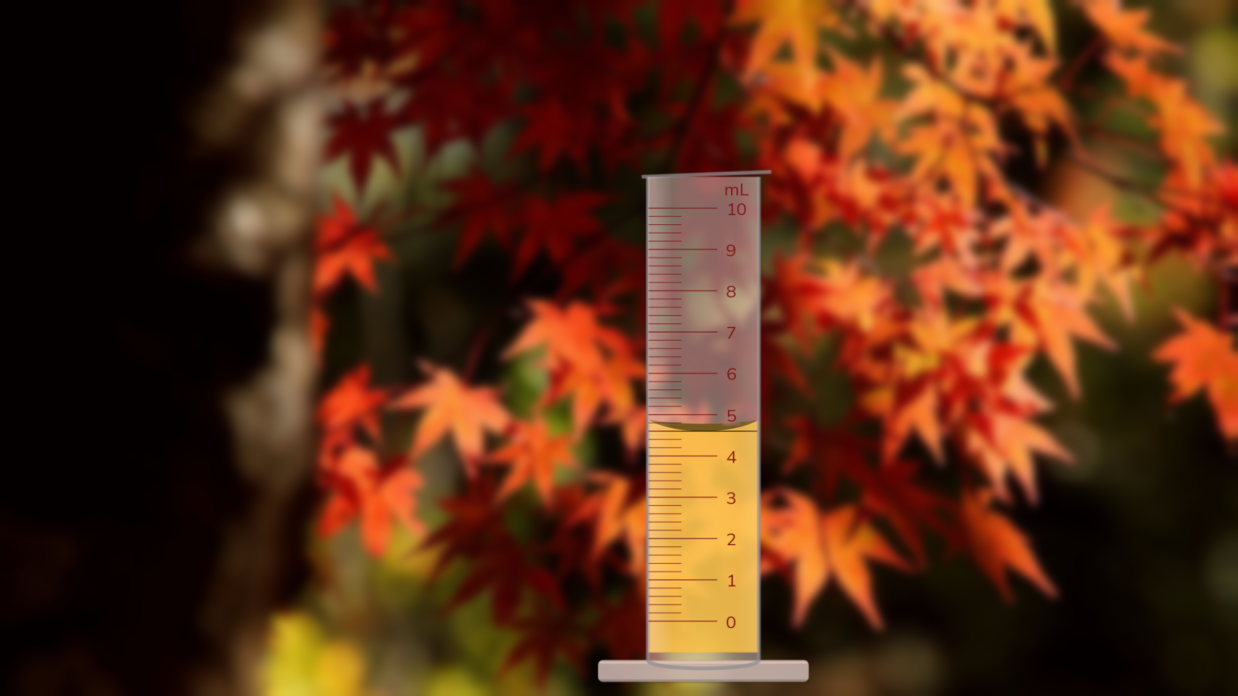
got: 4.6 mL
